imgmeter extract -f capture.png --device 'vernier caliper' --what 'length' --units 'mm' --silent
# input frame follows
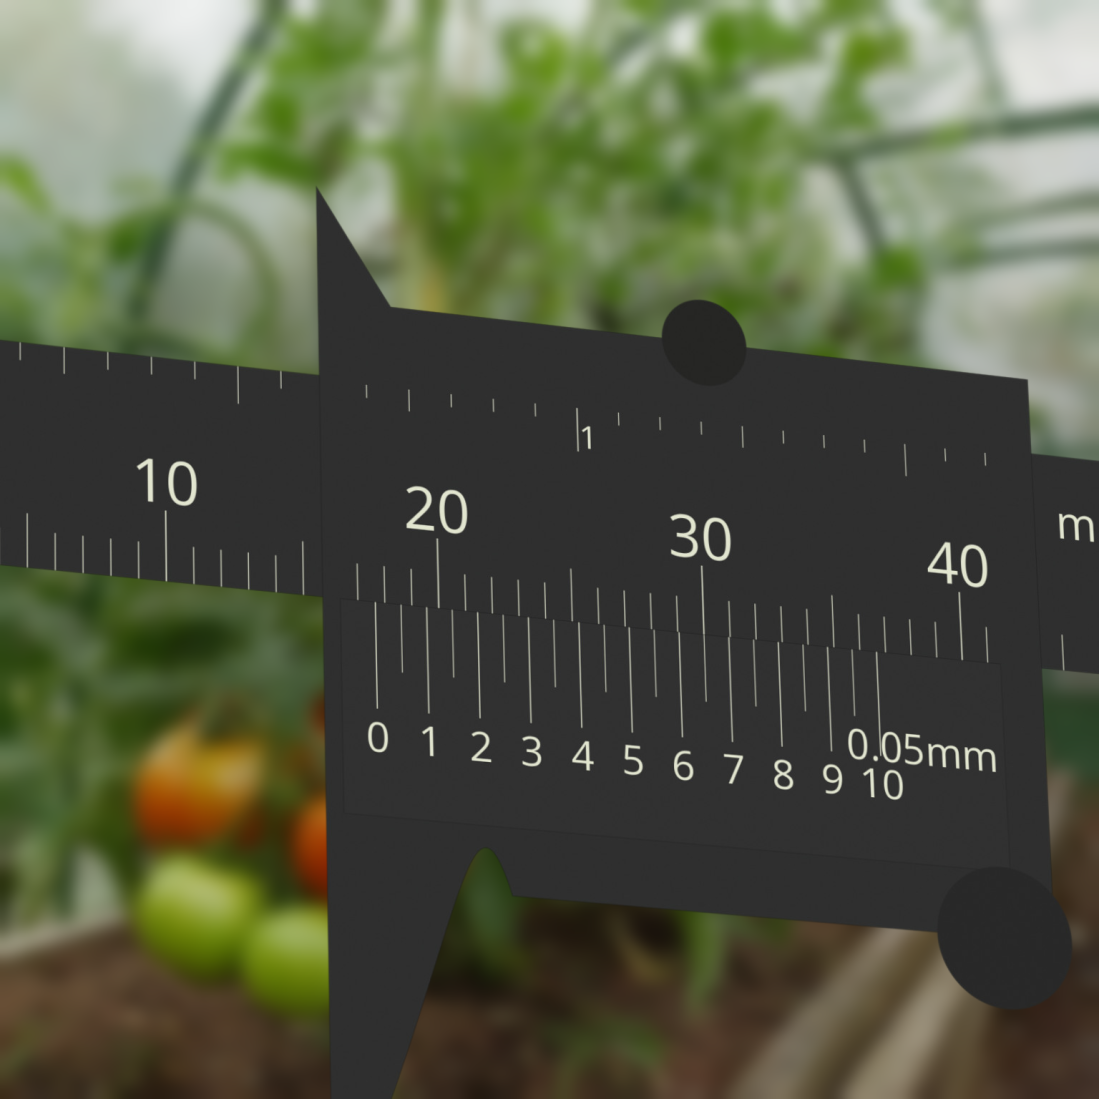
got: 17.65 mm
